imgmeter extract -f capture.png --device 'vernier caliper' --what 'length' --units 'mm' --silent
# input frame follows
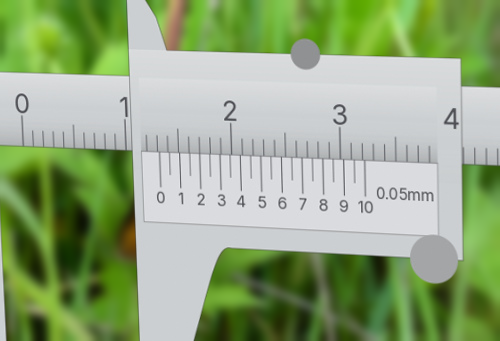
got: 13.2 mm
